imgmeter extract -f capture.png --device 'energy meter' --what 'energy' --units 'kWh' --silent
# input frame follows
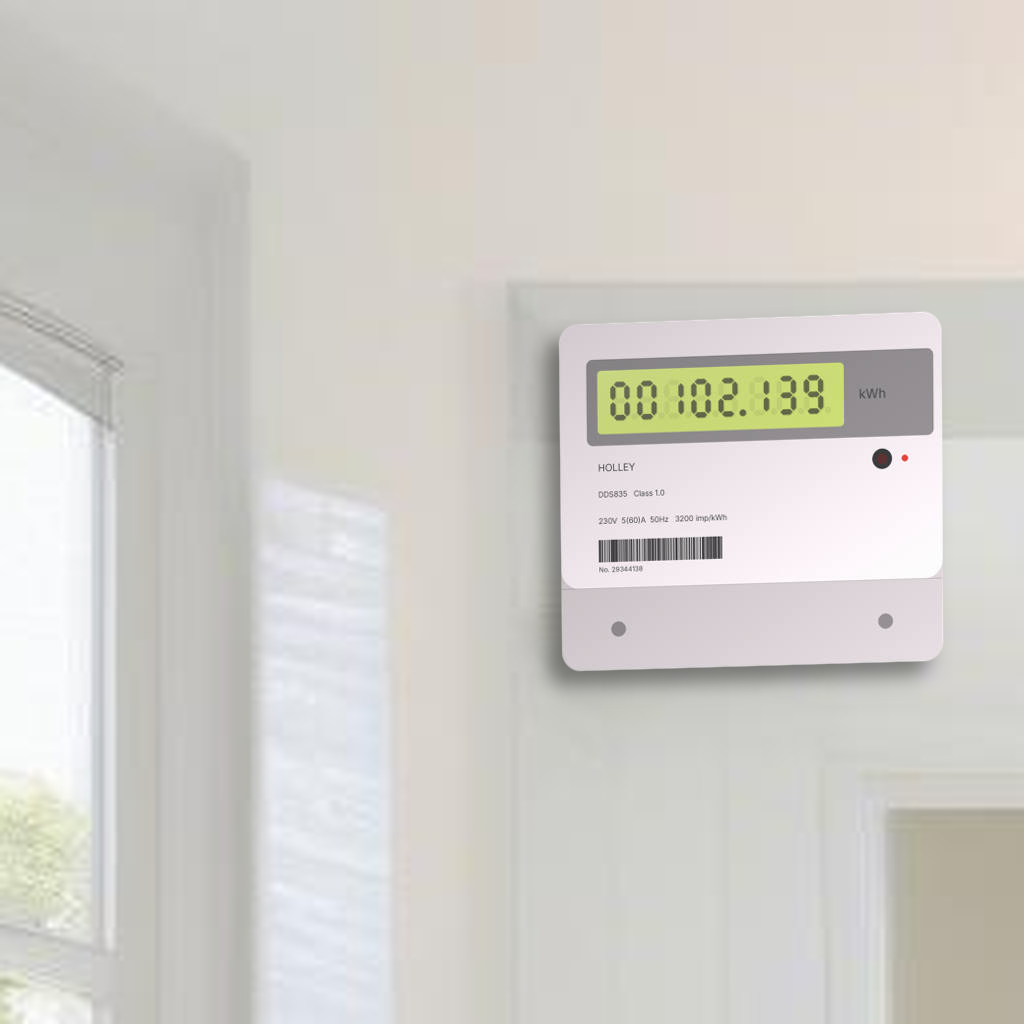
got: 102.139 kWh
